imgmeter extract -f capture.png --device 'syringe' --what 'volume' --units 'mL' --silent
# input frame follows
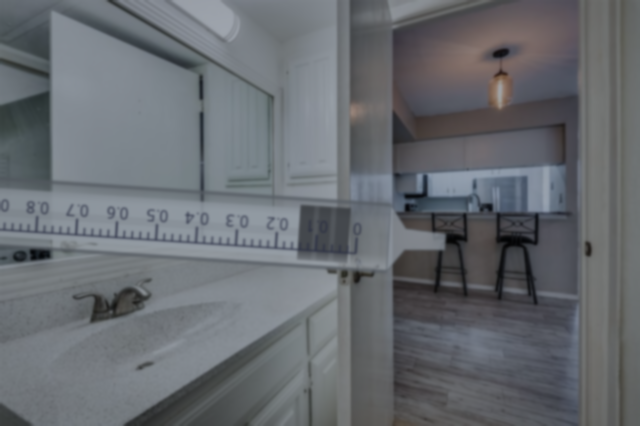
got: 0.02 mL
